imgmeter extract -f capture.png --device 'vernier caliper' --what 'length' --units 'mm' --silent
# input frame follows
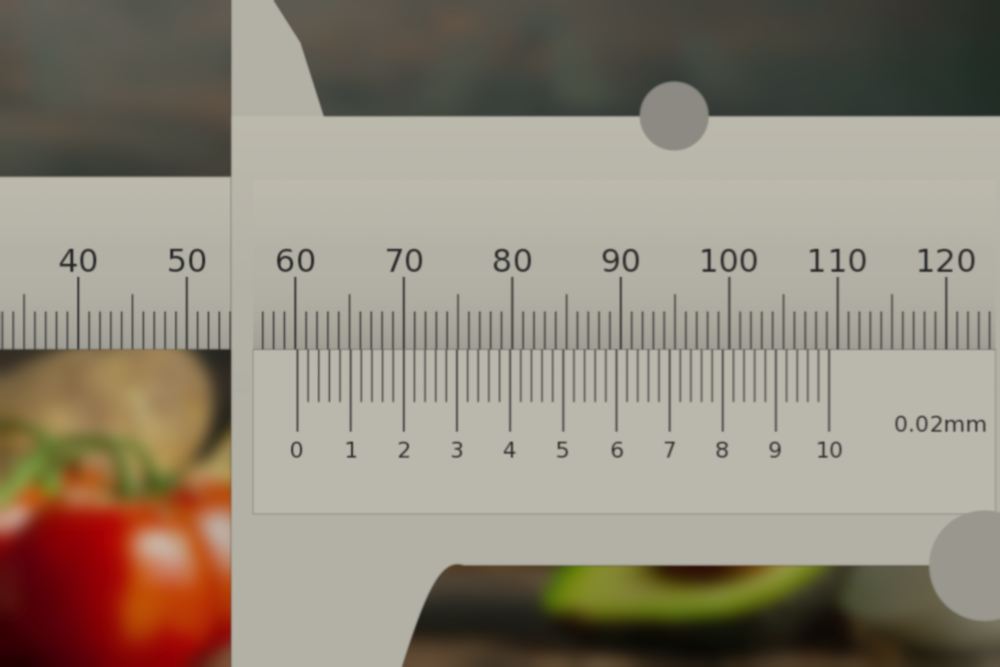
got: 60.2 mm
